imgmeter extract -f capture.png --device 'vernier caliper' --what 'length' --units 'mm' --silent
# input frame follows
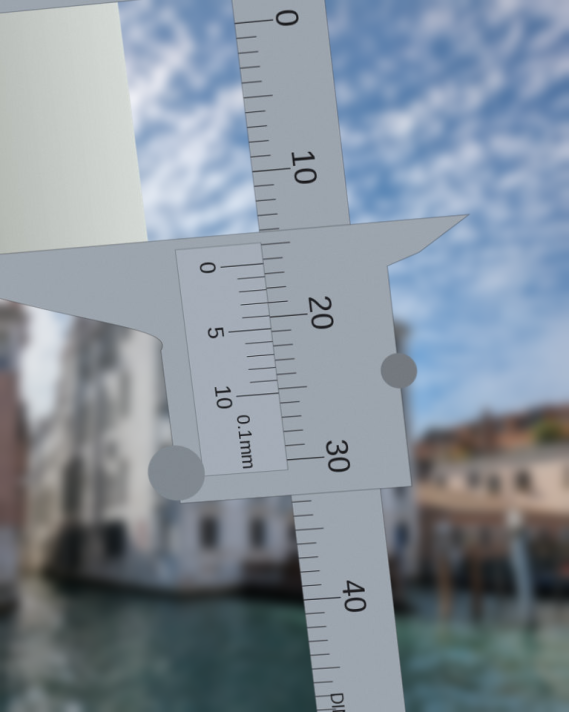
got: 16.3 mm
